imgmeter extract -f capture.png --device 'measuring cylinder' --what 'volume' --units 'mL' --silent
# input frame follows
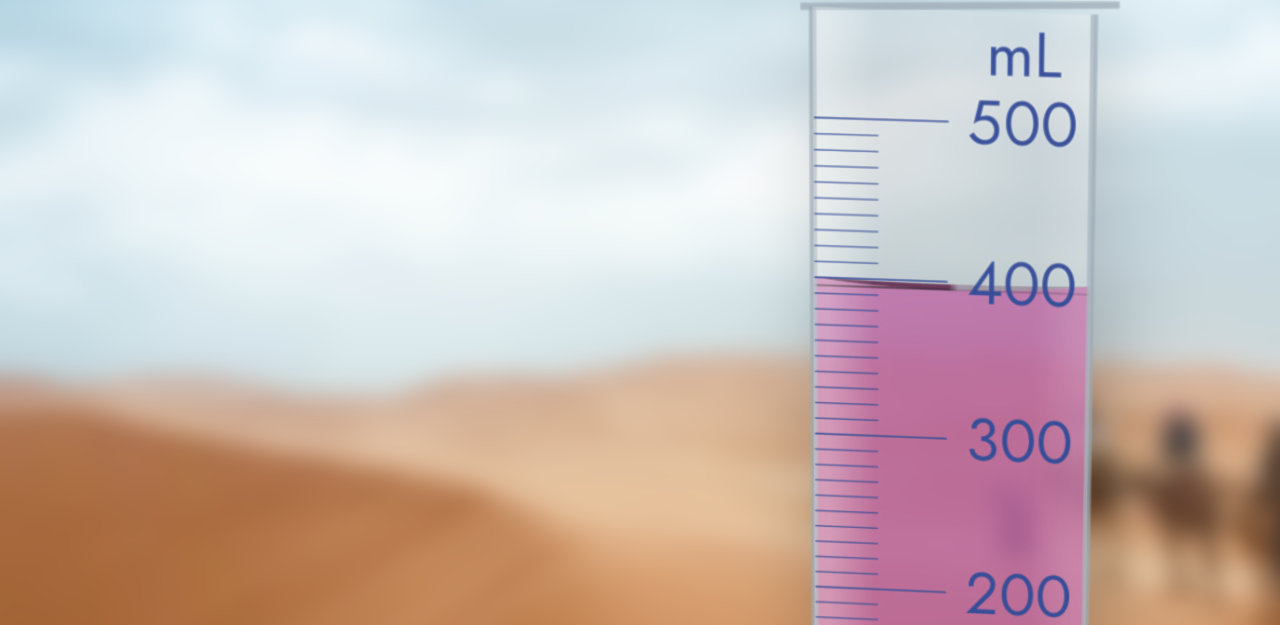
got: 395 mL
